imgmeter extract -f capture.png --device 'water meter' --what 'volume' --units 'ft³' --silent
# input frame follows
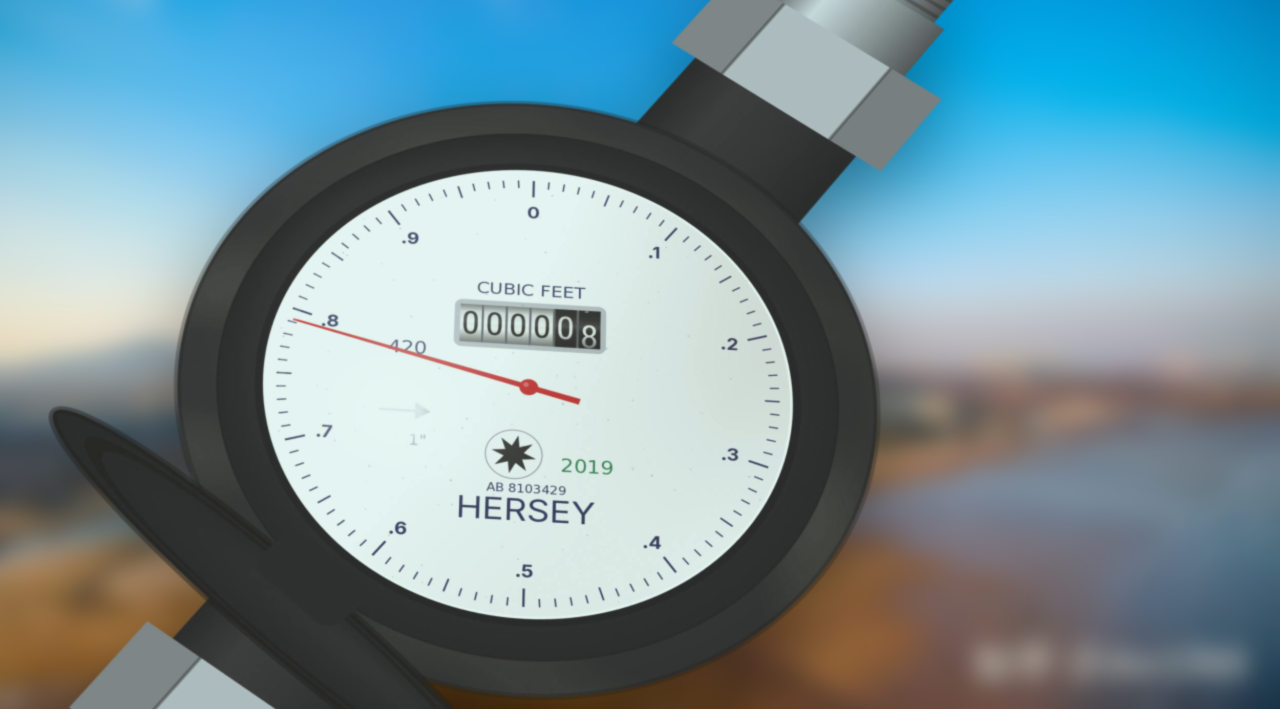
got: 7.79 ft³
